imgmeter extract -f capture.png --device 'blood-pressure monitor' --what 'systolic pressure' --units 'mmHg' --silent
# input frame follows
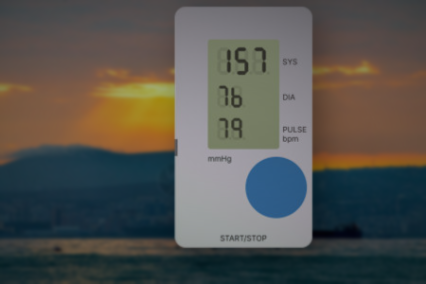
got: 157 mmHg
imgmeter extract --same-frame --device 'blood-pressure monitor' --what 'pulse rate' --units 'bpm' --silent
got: 79 bpm
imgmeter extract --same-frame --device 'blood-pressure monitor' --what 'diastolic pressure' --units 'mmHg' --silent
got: 76 mmHg
